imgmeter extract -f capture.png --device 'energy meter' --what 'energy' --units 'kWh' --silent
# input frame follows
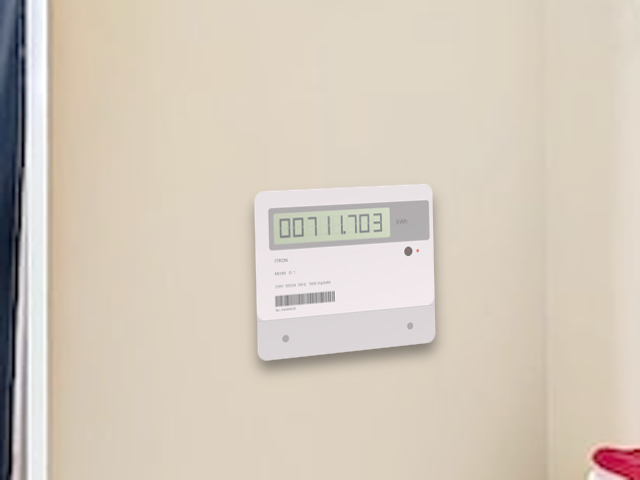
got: 711.703 kWh
